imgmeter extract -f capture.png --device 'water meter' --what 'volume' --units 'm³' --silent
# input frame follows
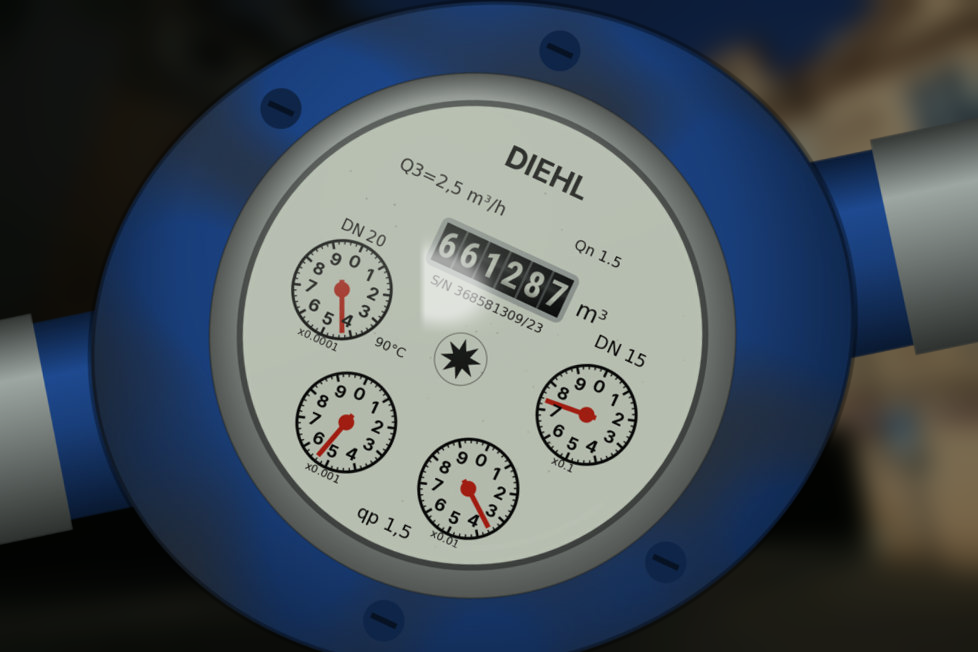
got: 661287.7354 m³
